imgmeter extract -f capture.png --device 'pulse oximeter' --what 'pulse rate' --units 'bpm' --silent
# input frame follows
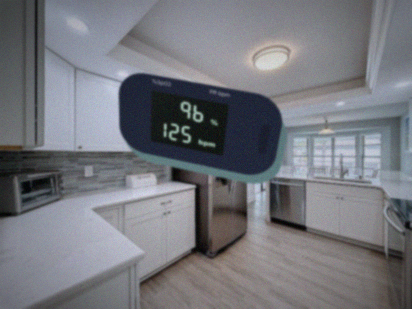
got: 125 bpm
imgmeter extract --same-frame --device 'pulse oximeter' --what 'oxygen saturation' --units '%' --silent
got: 96 %
